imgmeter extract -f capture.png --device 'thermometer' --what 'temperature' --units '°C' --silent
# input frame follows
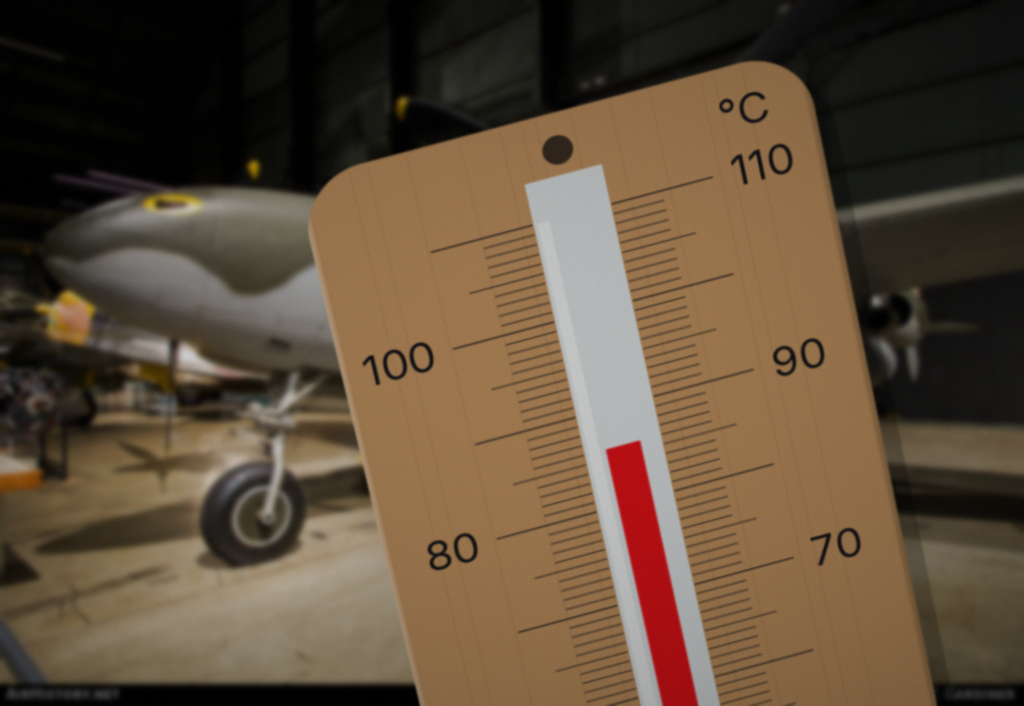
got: 86 °C
